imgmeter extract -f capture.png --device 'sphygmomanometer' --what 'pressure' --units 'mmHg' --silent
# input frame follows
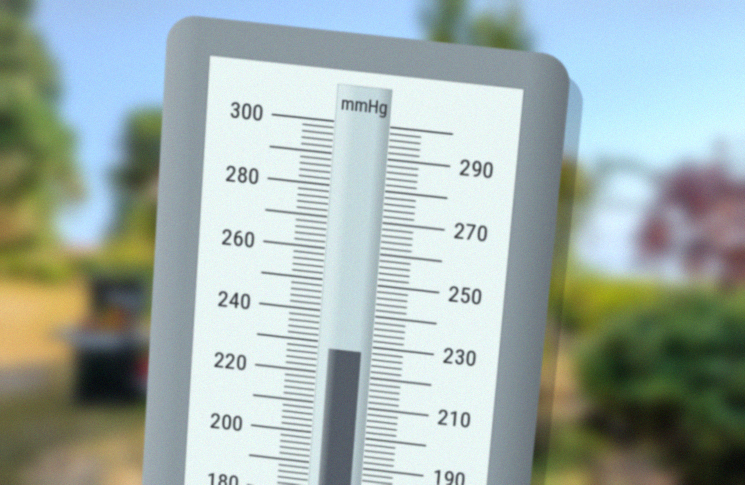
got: 228 mmHg
